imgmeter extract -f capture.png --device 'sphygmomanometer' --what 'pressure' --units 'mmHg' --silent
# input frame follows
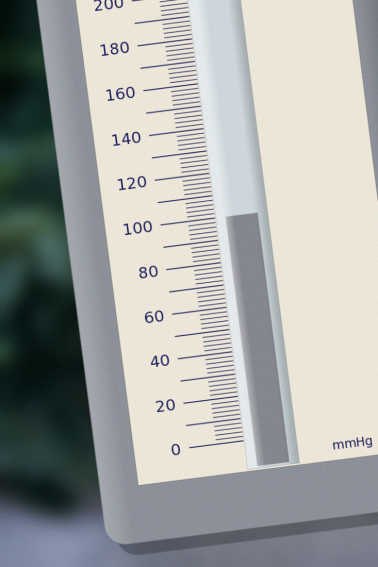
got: 100 mmHg
